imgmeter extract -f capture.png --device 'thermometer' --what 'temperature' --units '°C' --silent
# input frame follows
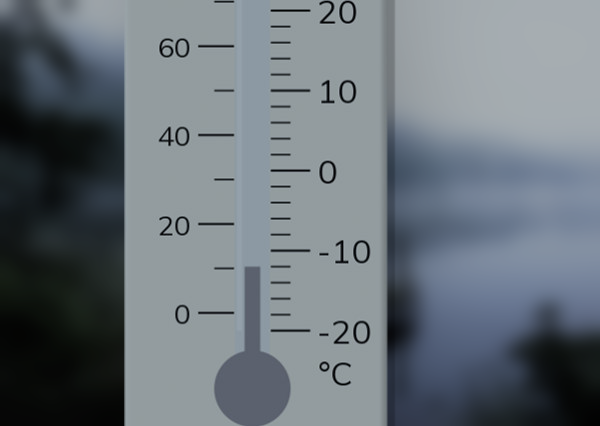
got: -12 °C
